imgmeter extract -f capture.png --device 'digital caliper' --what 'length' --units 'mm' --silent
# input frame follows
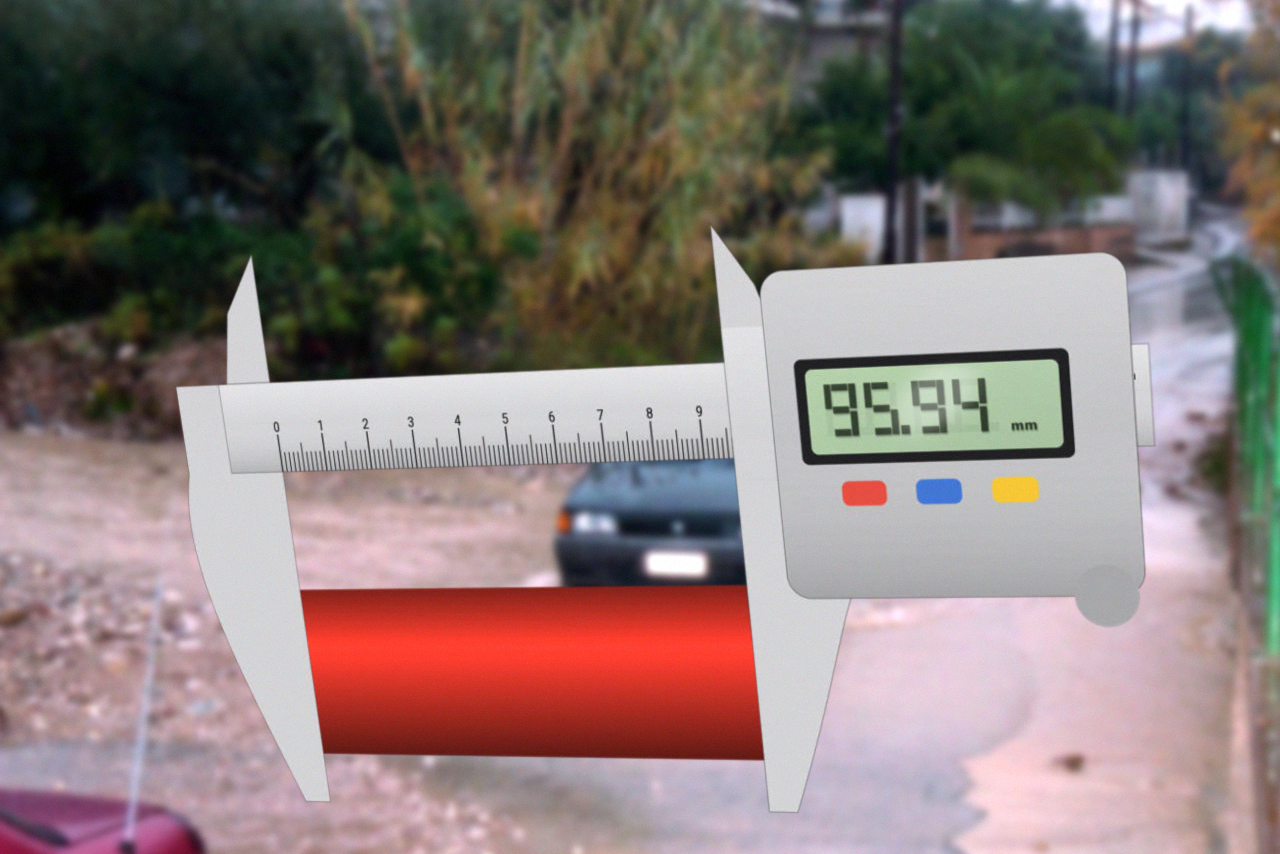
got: 95.94 mm
